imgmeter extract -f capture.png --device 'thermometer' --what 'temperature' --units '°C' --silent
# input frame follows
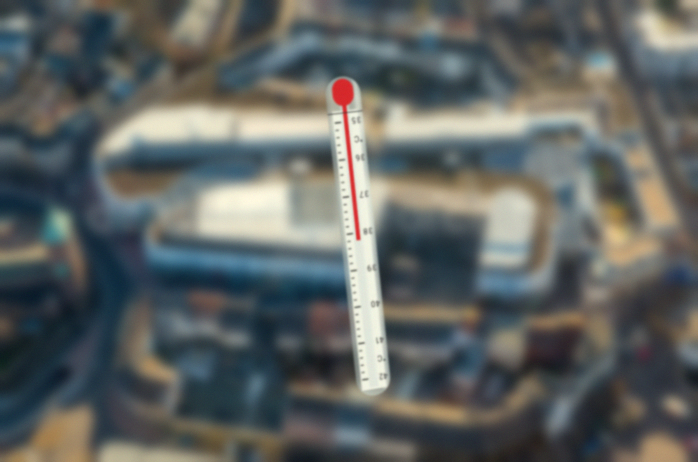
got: 38.2 °C
